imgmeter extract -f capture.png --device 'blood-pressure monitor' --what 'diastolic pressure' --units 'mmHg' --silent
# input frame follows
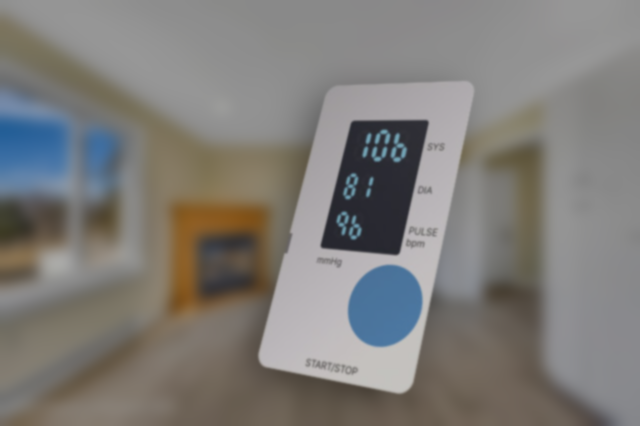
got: 81 mmHg
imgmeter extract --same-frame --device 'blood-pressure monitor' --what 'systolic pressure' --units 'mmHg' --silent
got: 106 mmHg
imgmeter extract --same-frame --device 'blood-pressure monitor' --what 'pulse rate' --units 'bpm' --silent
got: 96 bpm
